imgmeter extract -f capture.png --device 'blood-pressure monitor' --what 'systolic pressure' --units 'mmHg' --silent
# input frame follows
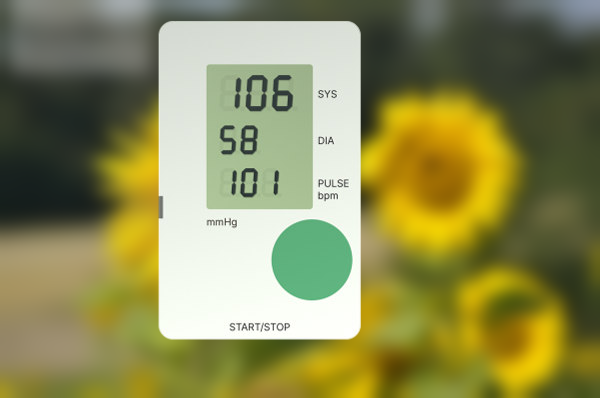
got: 106 mmHg
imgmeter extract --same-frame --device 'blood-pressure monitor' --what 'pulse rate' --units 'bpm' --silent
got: 101 bpm
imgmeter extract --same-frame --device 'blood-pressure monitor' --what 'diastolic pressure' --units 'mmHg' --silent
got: 58 mmHg
